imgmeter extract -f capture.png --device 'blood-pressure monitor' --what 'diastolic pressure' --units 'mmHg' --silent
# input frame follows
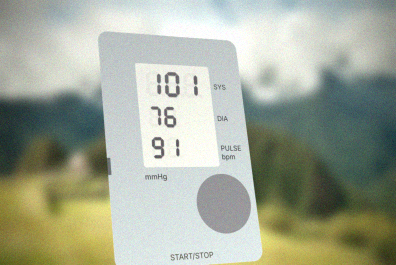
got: 76 mmHg
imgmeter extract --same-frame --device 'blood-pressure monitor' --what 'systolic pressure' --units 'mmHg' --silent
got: 101 mmHg
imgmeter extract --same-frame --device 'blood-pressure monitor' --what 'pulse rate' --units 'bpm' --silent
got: 91 bpm
